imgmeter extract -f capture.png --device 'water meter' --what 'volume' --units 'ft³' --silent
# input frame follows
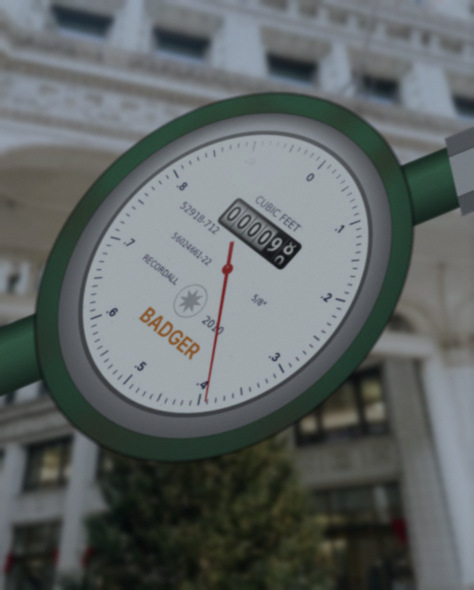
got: 98.39 ft³
